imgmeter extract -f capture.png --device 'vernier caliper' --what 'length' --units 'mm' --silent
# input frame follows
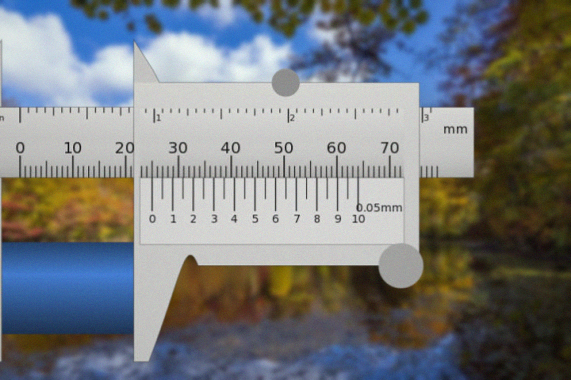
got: 25.0 mm
